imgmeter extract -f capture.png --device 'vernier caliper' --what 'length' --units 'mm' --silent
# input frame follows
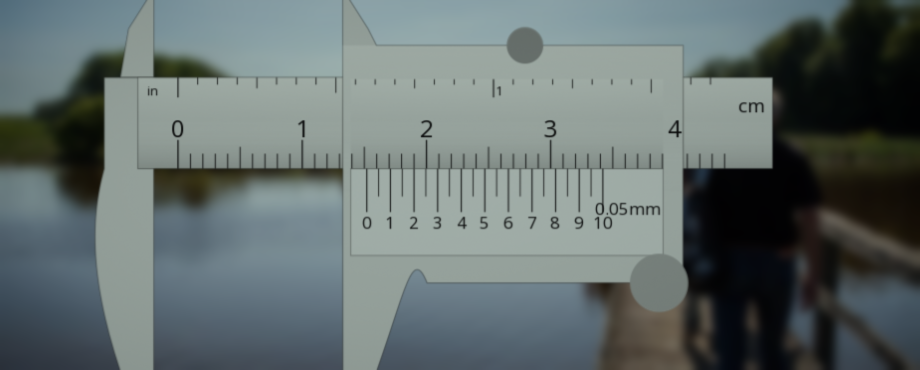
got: 15.2 mm
